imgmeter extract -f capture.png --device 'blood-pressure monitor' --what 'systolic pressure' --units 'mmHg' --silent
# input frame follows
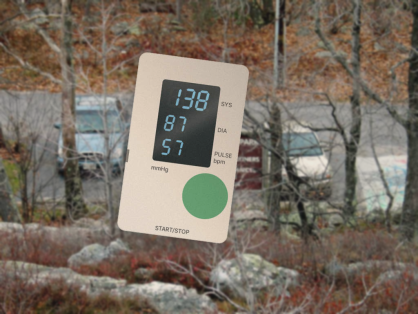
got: 138 mmHg
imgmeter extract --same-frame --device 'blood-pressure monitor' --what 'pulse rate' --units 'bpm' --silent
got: 57 bpm
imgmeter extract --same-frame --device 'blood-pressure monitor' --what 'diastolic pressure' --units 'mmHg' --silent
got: 87 mmHg
